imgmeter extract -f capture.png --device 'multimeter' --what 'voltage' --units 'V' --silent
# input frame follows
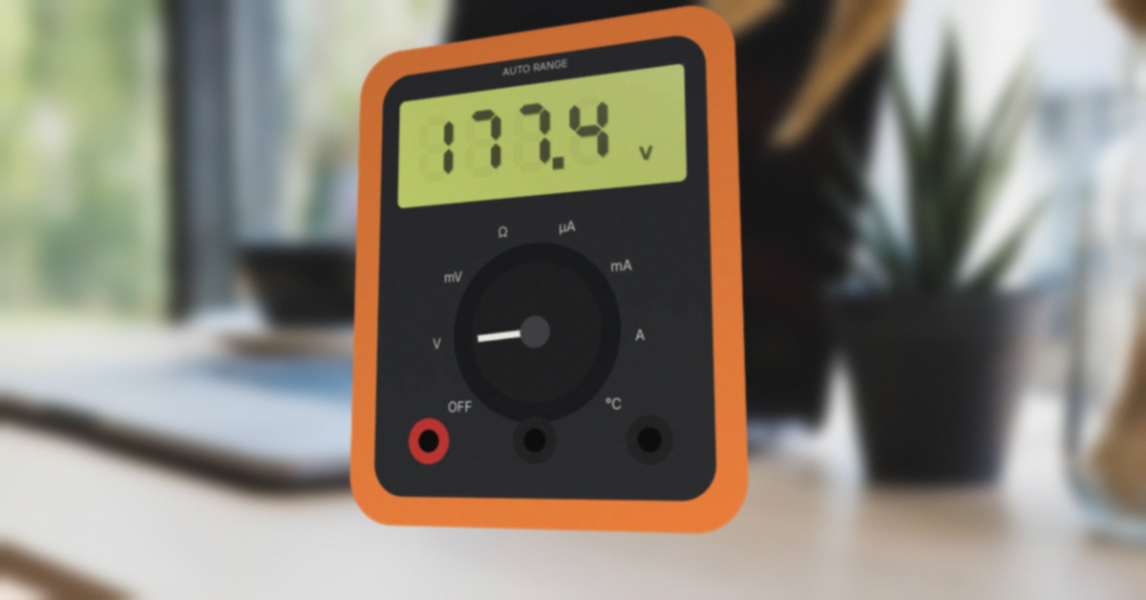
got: 177.4 V
